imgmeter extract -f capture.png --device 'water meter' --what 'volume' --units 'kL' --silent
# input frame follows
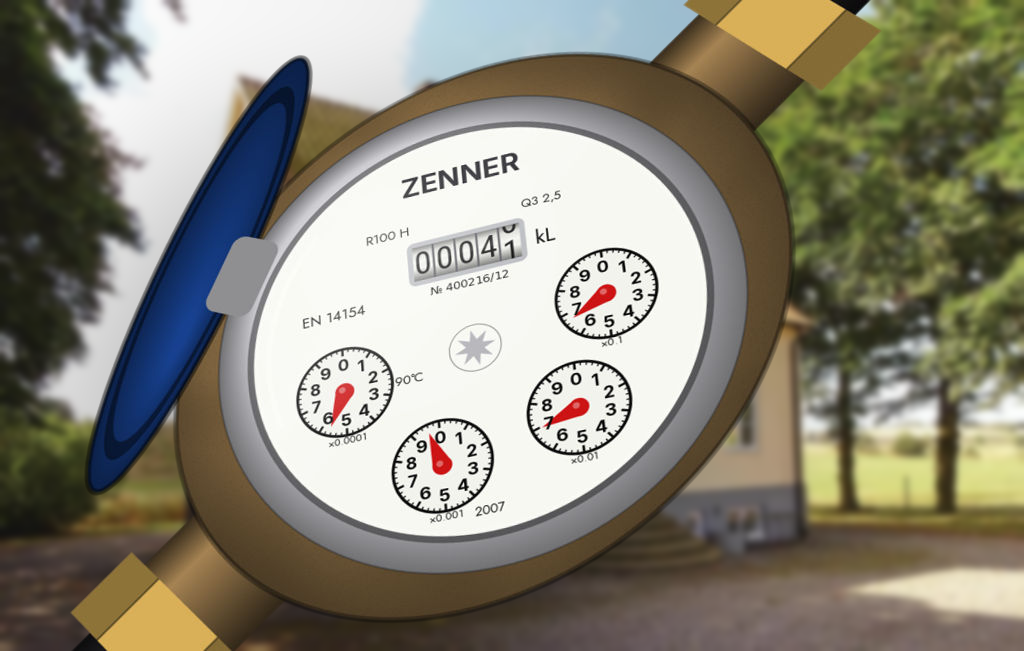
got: 40.6695 kL
